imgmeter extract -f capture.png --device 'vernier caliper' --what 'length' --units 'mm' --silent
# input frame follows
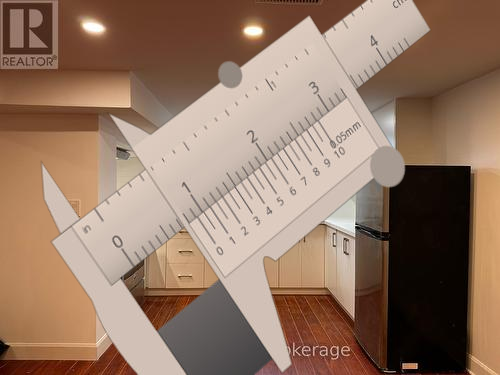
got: 9.2 mm
